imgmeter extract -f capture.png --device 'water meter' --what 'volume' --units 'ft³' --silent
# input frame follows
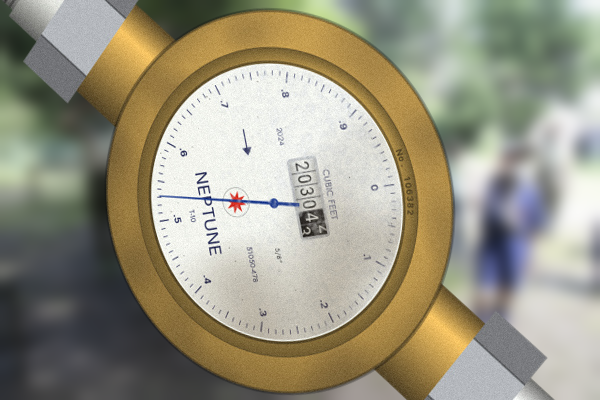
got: 203042.53 ft³
